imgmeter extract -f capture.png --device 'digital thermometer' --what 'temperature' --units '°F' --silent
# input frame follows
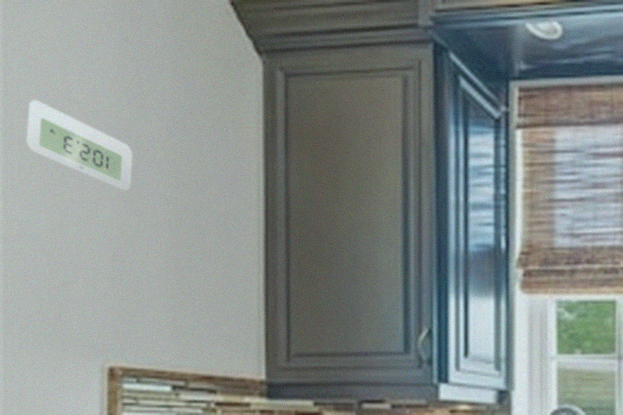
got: 102.3 °F
